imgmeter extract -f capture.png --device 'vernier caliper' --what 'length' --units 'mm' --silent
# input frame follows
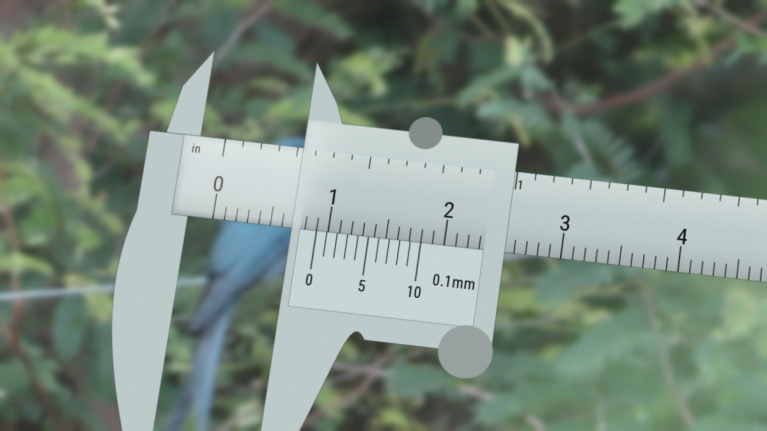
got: 9.0 mm
